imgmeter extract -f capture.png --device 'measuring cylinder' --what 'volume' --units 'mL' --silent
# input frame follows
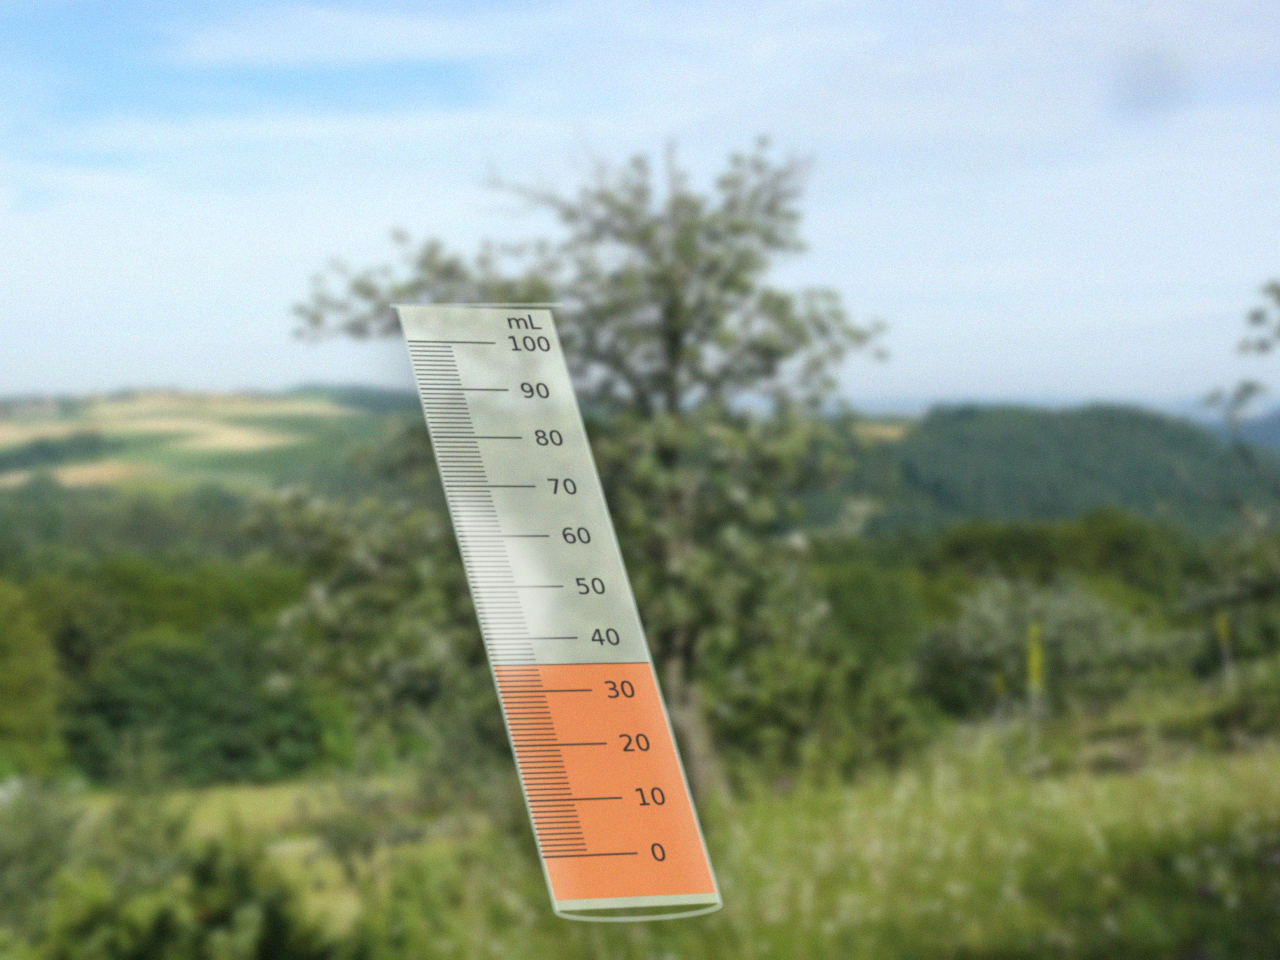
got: 35 mL
